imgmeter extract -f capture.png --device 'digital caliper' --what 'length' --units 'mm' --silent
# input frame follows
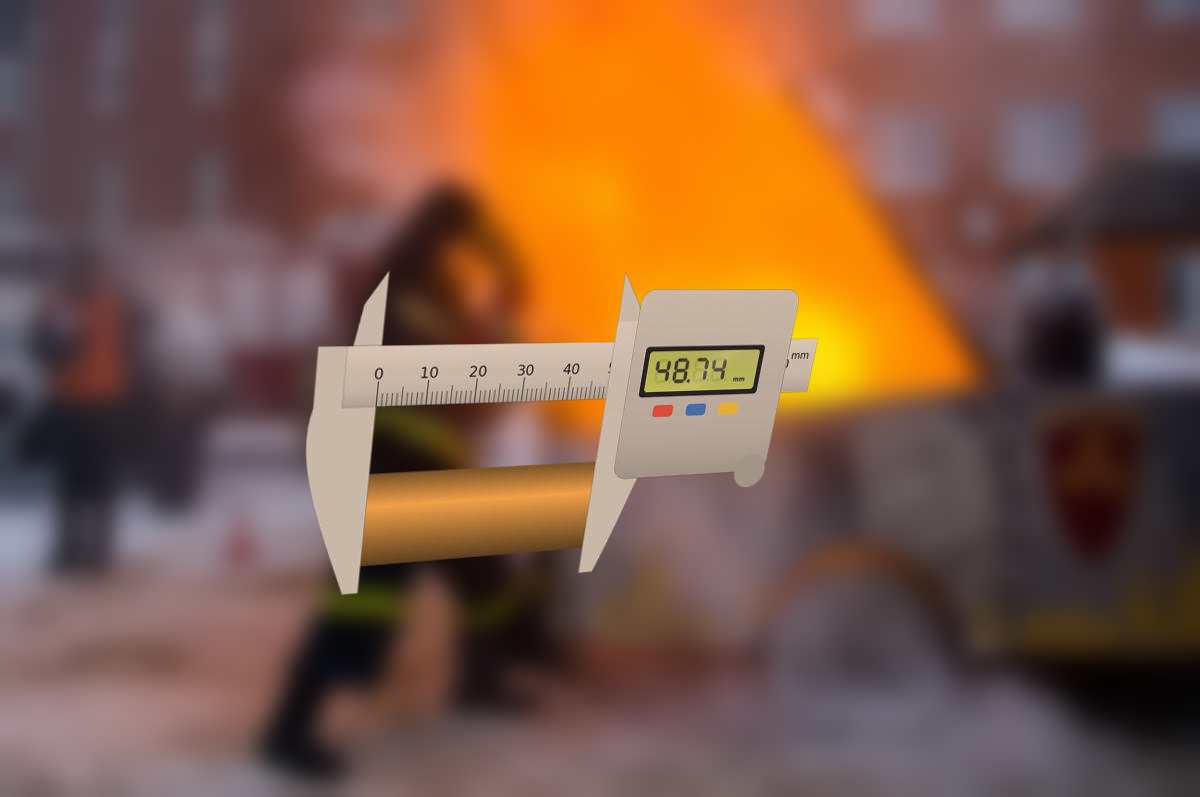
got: 48.74 mm
